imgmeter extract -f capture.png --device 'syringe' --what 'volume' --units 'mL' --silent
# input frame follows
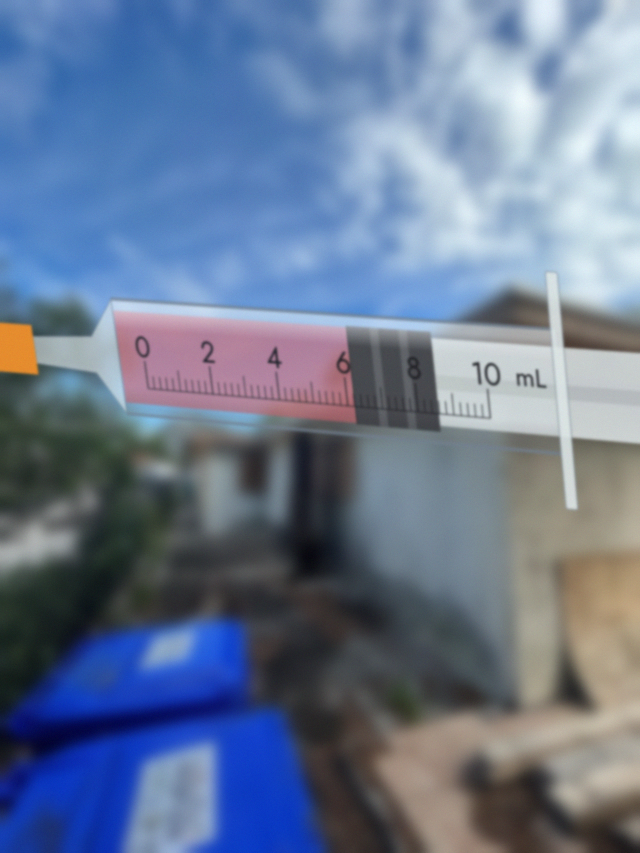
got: 6.2 mL
